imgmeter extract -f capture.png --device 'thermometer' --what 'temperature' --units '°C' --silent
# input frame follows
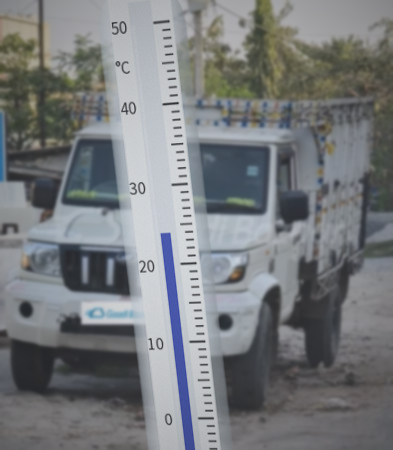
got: 24 °C
